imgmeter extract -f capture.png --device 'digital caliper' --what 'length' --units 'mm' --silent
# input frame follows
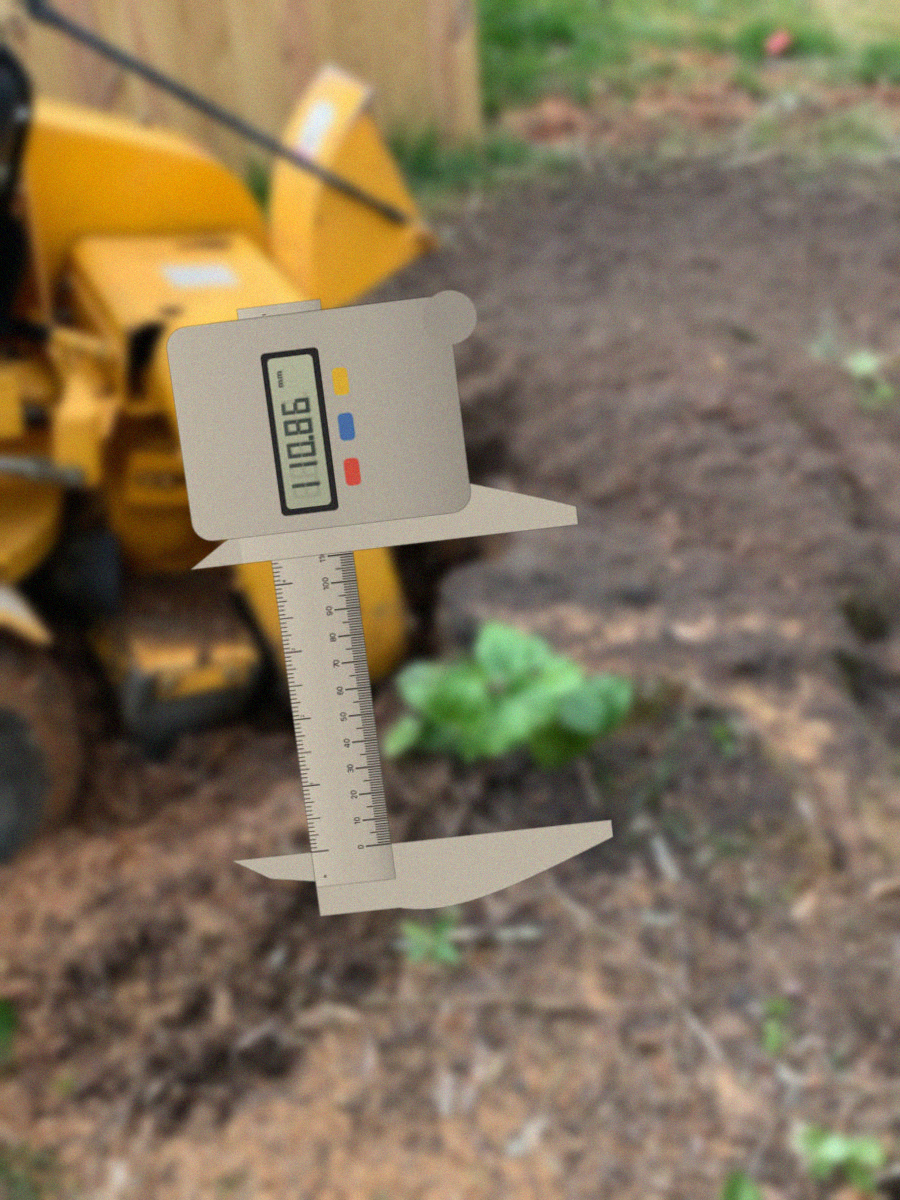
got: 110.86 mm
